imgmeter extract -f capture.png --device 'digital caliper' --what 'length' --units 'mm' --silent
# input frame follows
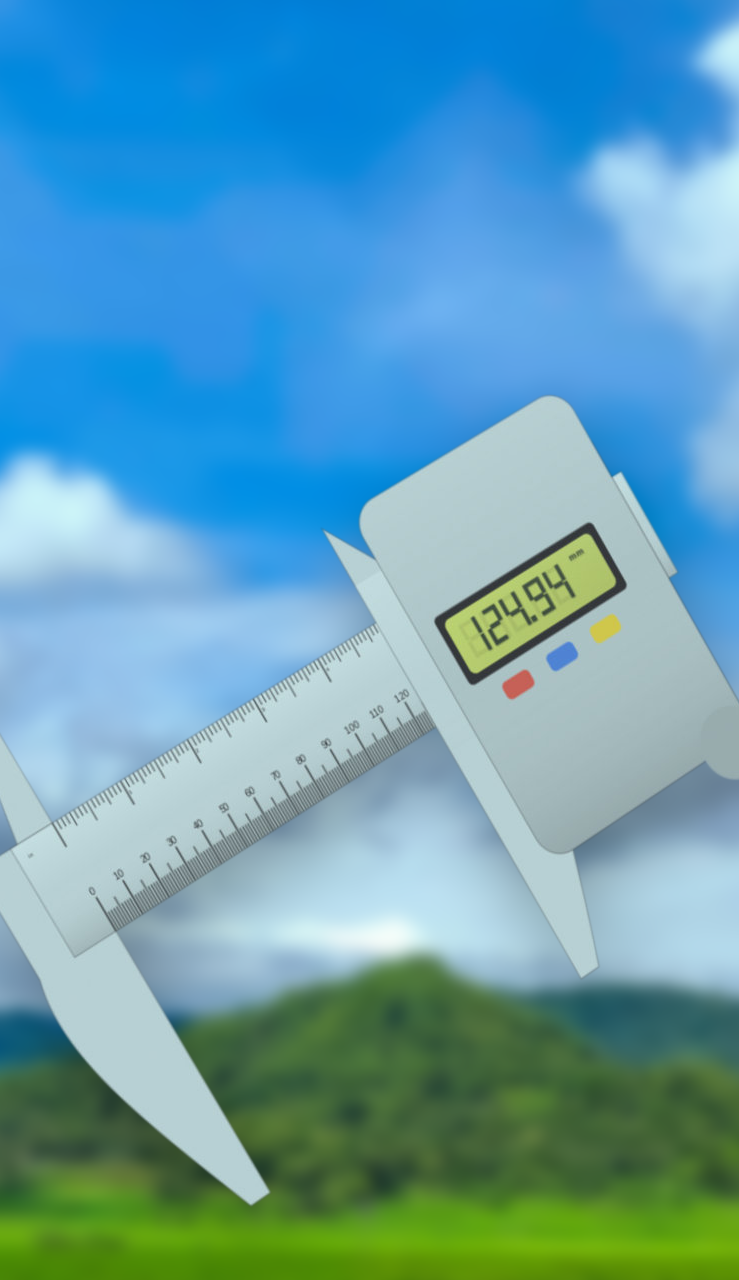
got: 124.94 mm
